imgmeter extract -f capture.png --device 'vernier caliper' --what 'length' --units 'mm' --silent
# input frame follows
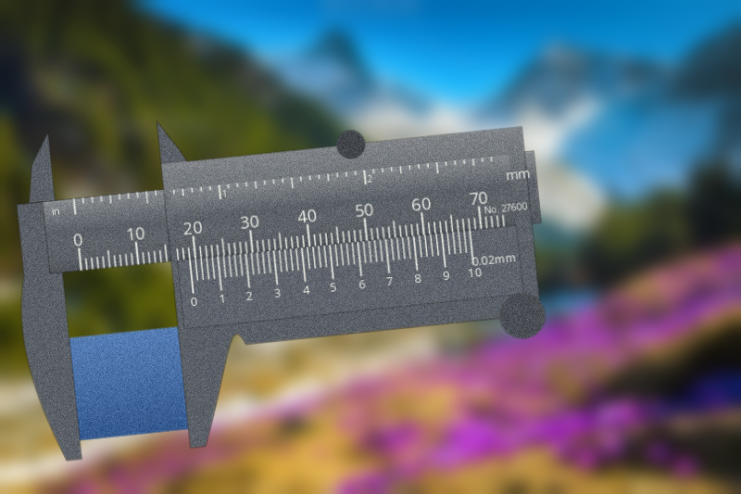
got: 19.0 mm
